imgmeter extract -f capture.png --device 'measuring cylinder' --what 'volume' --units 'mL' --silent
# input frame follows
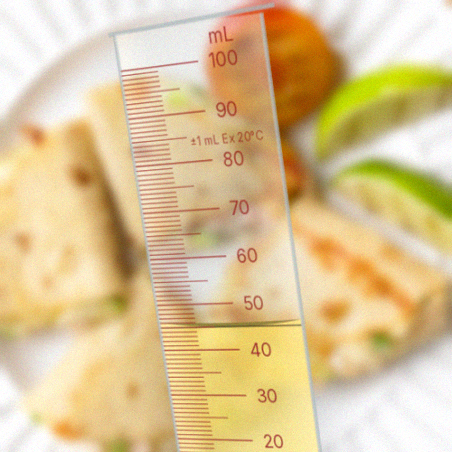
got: 45 mL
